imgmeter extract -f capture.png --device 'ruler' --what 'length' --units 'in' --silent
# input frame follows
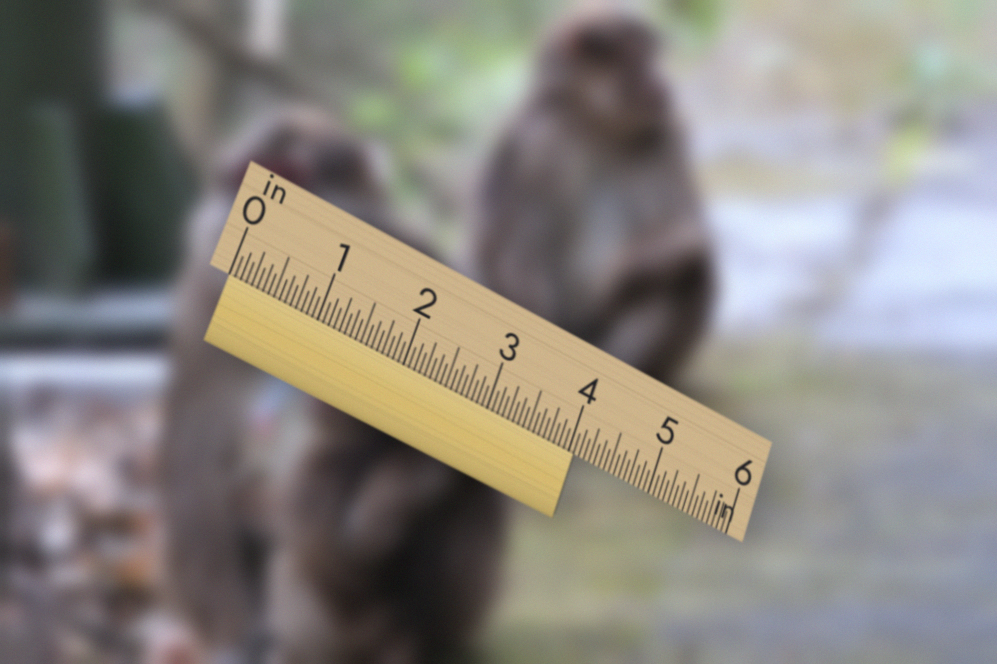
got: 4.0625 in
